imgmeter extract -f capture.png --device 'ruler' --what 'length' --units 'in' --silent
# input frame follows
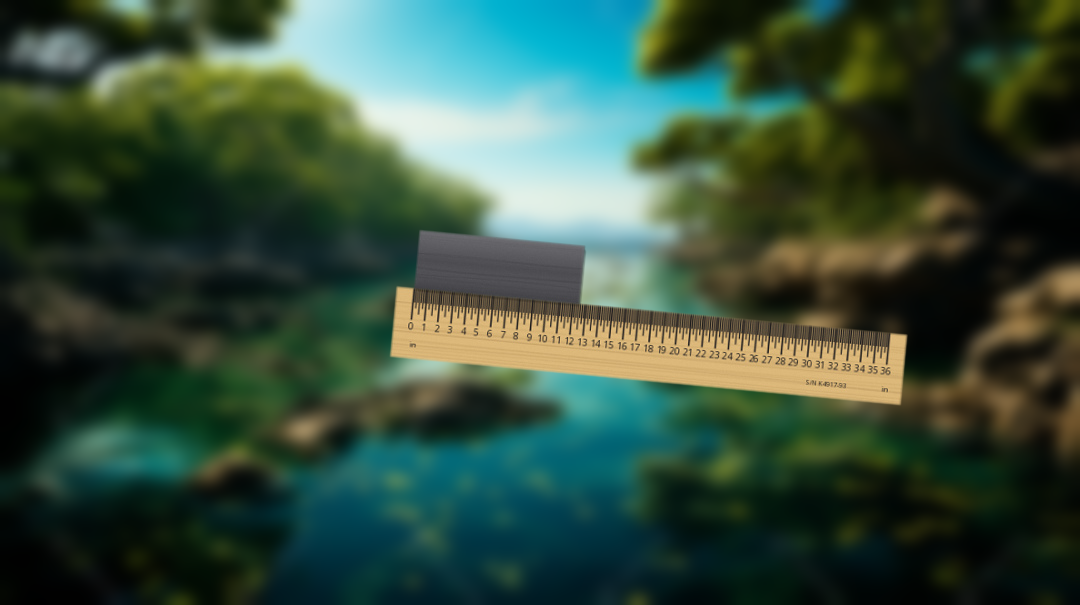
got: 12.5 in
